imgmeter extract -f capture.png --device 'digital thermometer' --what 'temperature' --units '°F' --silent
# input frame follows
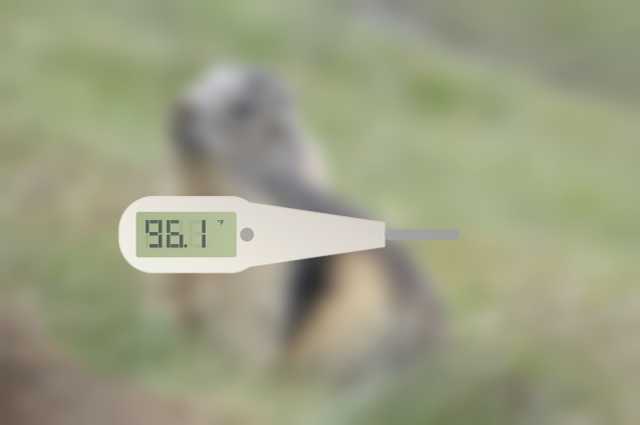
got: 96.1 °F
